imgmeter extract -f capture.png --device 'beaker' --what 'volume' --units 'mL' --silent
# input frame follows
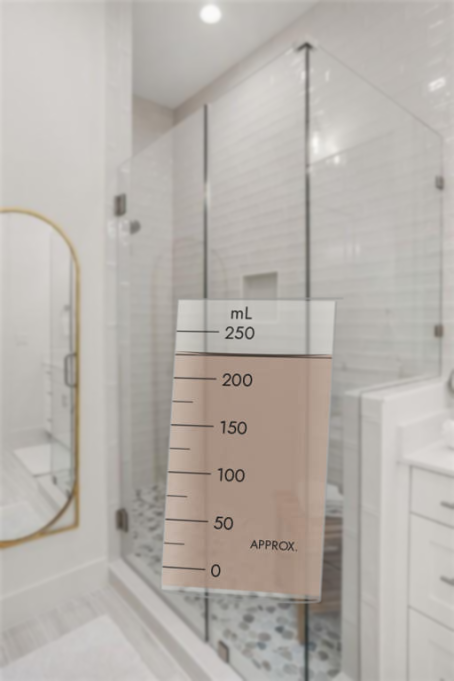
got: 225 mL
